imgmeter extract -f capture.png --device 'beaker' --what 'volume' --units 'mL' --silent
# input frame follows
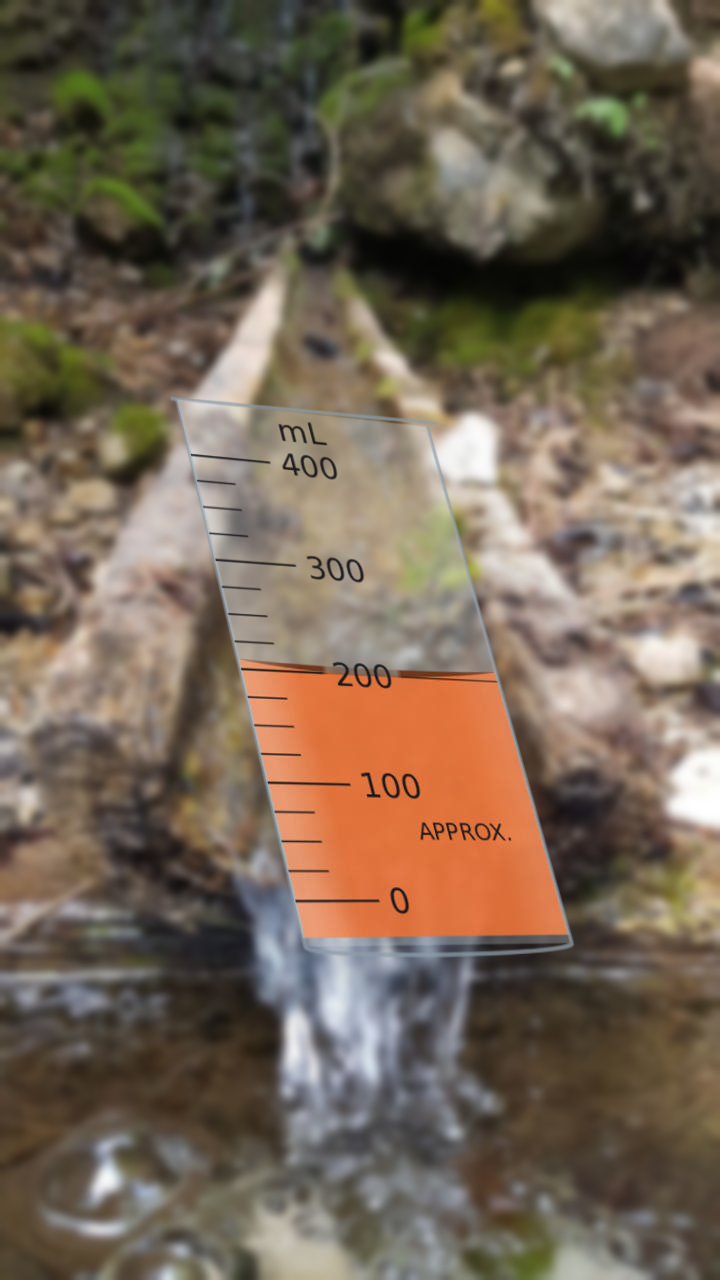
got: 200 mL
